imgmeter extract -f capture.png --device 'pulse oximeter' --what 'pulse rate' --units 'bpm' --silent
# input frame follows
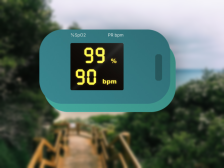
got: 90 bpm
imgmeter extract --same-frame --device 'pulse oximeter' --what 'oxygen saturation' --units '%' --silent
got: 99 %
